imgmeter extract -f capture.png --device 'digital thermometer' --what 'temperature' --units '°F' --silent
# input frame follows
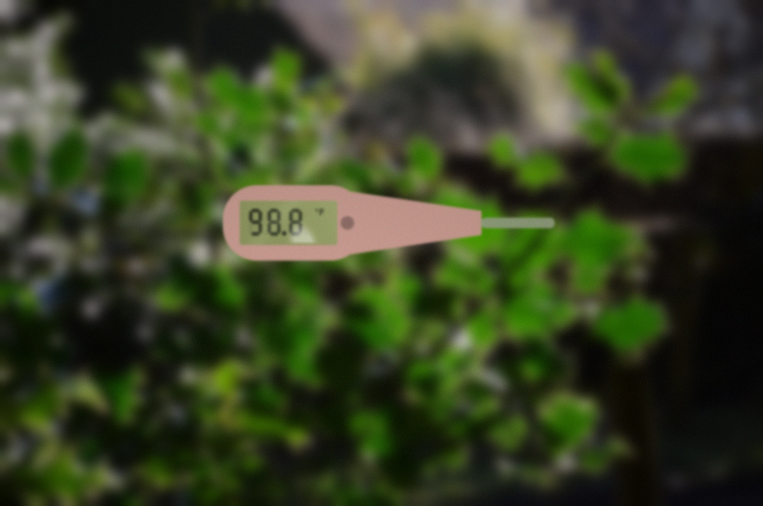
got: 98.8 °F
